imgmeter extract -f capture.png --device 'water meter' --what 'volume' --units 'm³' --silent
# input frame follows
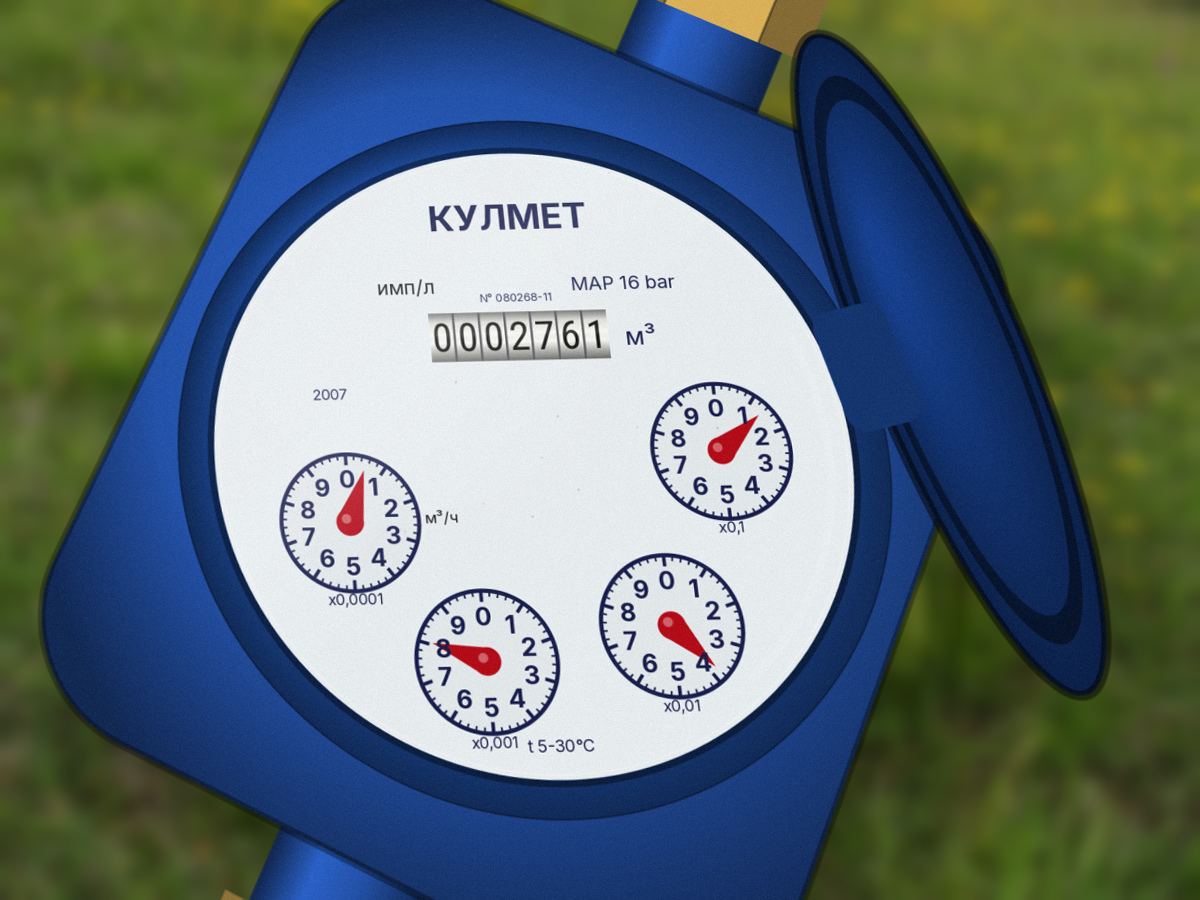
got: 2761.1380 m³
